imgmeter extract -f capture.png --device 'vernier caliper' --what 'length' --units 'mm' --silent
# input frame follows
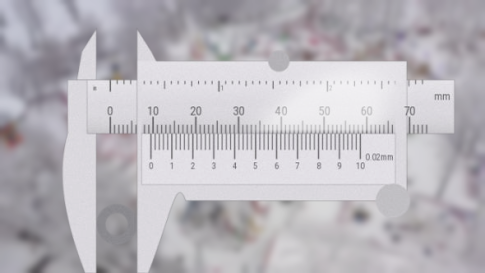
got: 9.5 mm
